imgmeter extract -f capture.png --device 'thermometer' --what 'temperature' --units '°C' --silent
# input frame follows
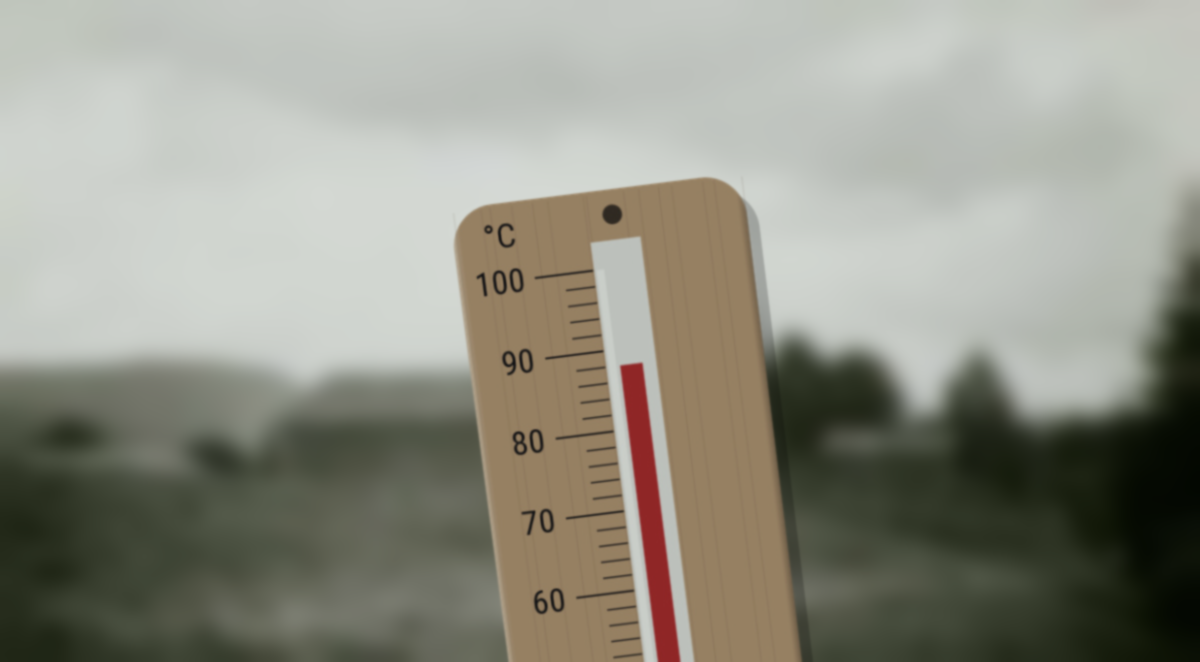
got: 88 °C
